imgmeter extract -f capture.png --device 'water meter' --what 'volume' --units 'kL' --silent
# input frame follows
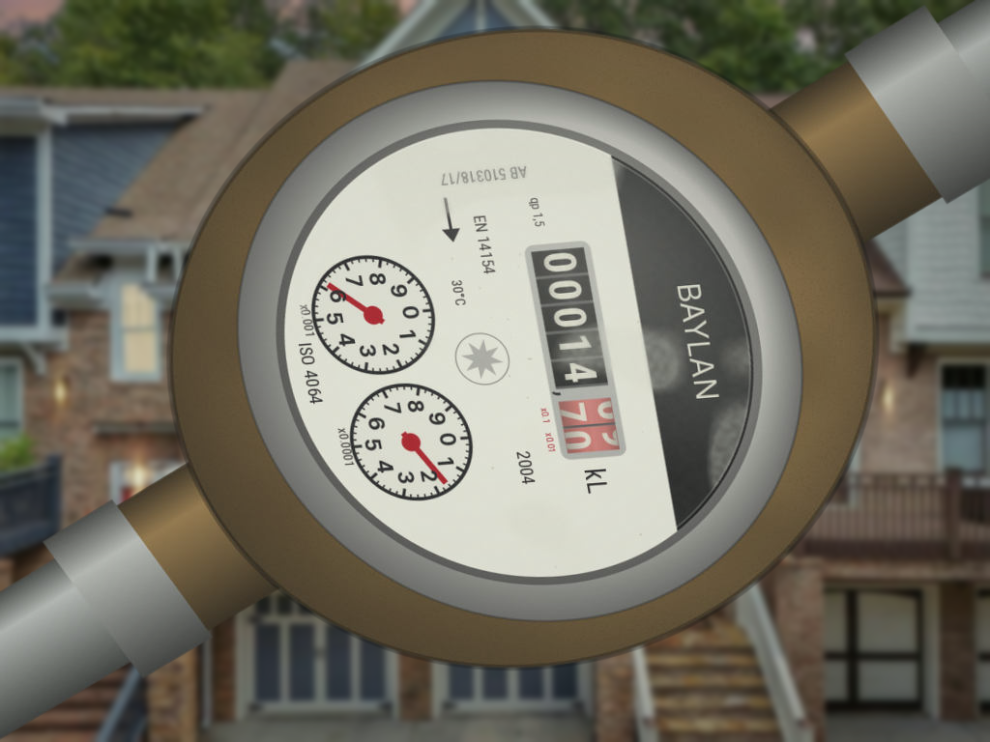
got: 14.6961 kL
